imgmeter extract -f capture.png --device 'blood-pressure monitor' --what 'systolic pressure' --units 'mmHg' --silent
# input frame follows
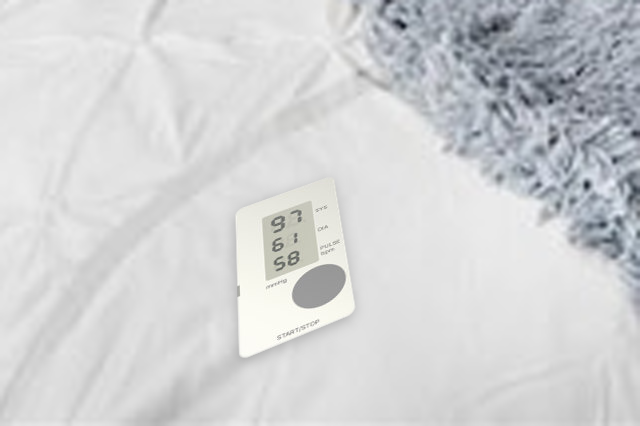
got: 97 mmHg
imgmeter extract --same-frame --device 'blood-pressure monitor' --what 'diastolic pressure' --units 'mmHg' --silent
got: 61 mmHg
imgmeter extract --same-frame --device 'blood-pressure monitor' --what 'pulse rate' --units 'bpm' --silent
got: 58 bpm
